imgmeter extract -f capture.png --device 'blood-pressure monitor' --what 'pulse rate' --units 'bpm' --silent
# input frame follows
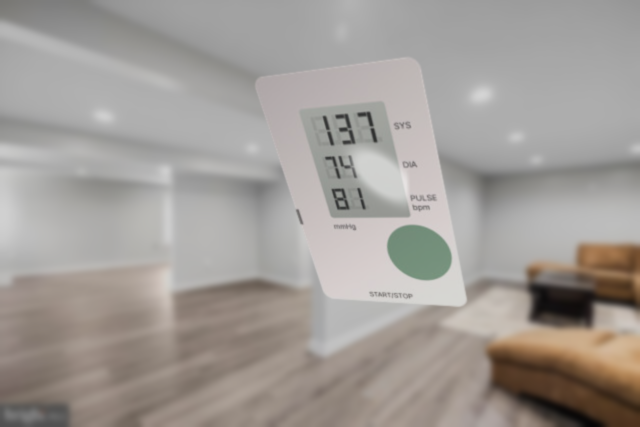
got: 81 bpm
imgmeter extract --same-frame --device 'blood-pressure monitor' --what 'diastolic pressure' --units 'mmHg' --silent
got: 74 mmHg
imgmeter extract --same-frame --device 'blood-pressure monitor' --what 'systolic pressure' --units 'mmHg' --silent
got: 137 mmHg
